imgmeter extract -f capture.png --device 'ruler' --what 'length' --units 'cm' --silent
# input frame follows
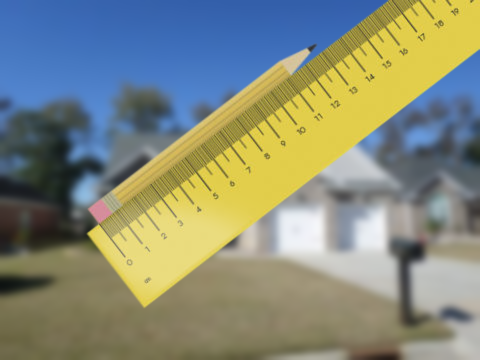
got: 13 cm
